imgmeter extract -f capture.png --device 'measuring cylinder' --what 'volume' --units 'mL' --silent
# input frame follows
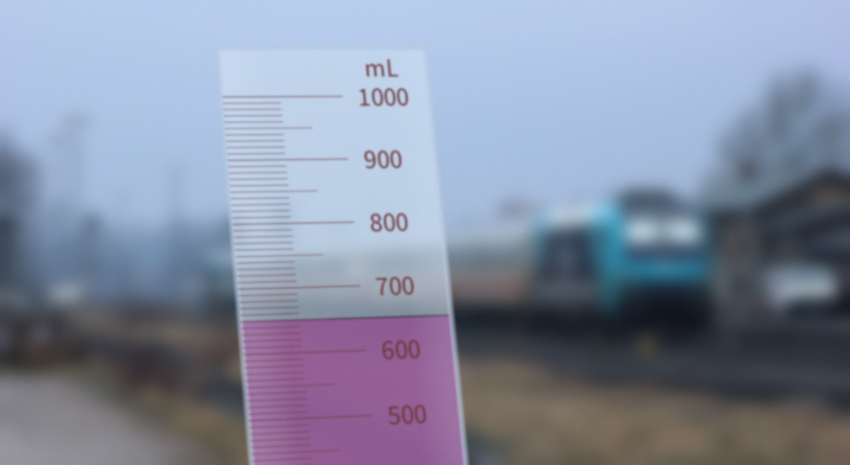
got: 650 mL
